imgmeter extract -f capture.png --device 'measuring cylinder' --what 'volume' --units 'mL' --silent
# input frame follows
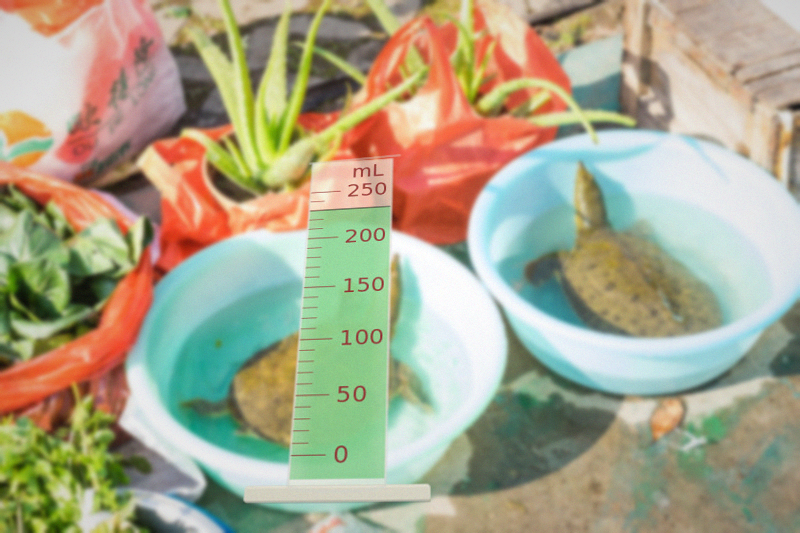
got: 230 mL
